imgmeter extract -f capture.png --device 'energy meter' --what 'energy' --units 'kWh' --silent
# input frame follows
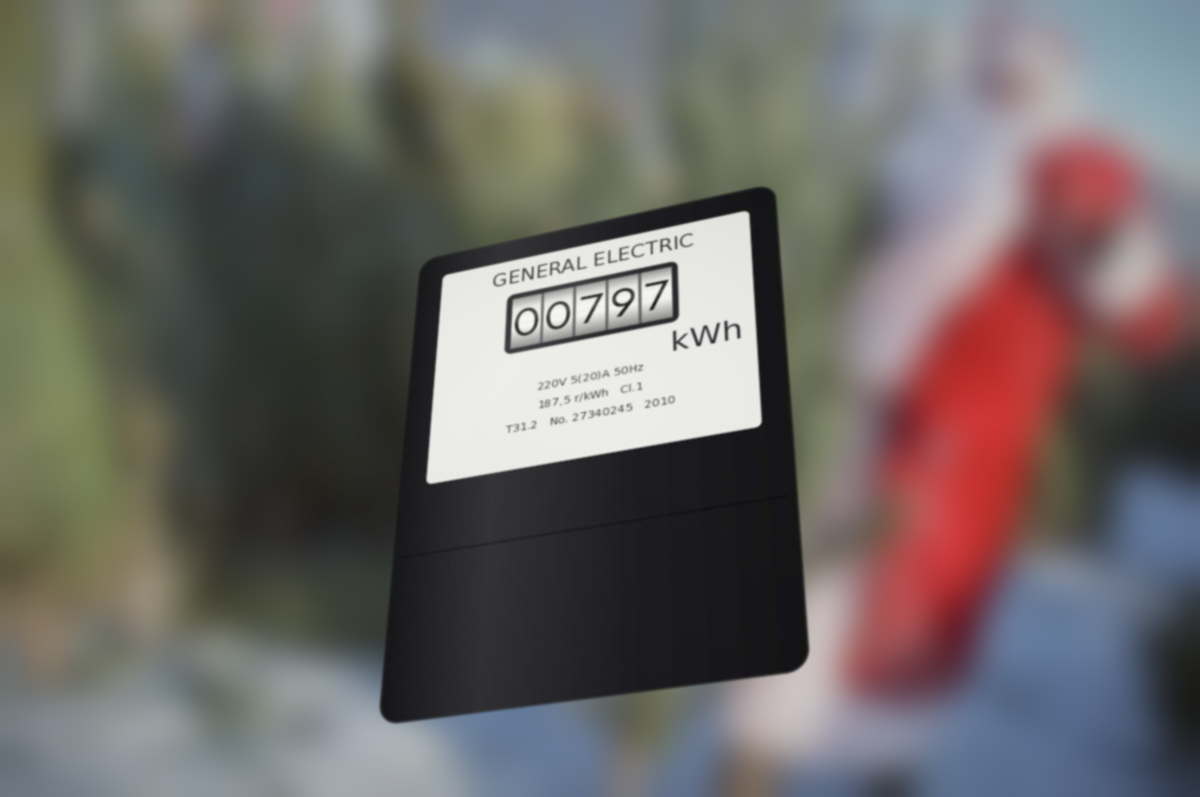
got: 797 kWh
